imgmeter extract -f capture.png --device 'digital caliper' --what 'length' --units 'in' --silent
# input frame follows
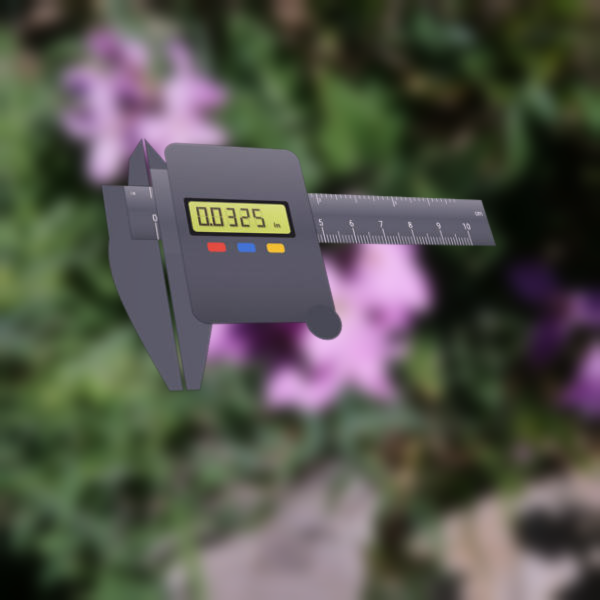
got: 0.0325 in
